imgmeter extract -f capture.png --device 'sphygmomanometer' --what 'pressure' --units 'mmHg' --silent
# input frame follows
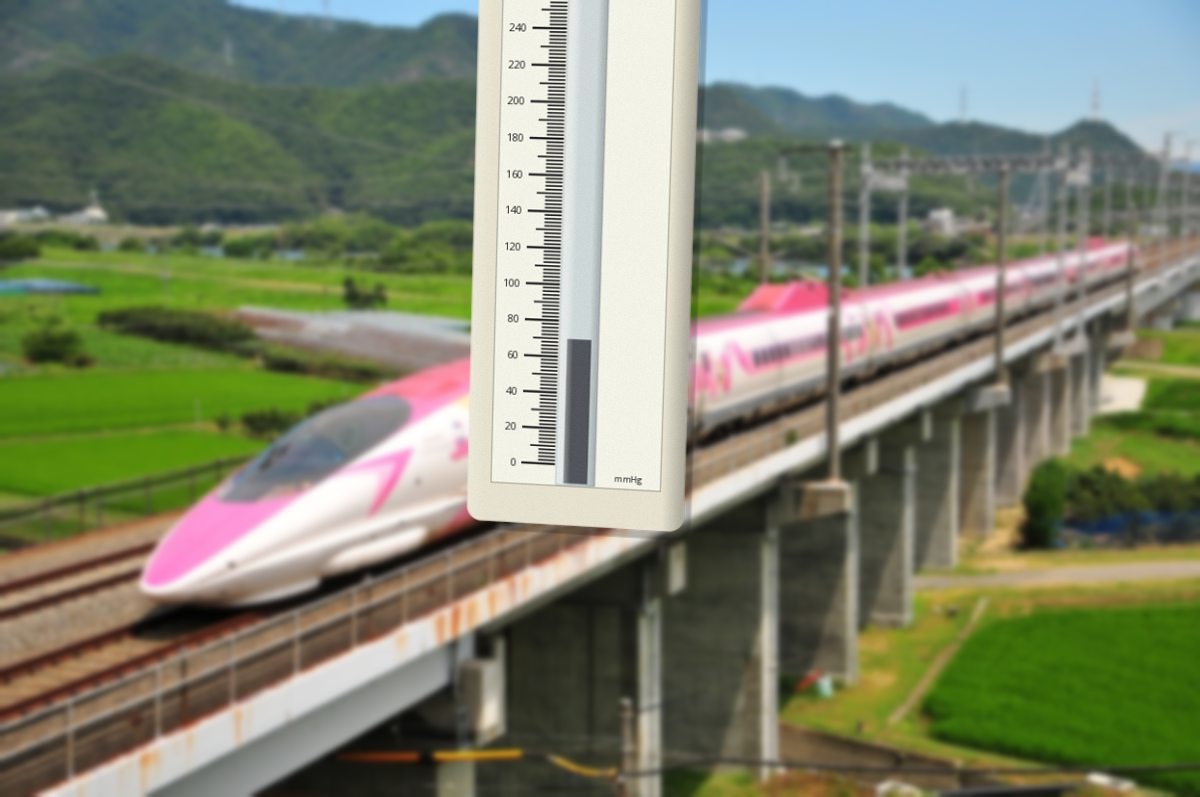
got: 70 mmHg
